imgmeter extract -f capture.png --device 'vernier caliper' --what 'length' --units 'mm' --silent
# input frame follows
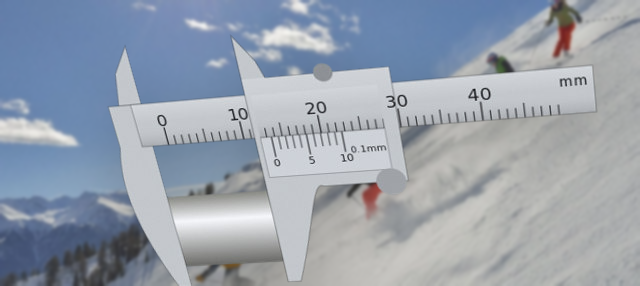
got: 13.6 mm
